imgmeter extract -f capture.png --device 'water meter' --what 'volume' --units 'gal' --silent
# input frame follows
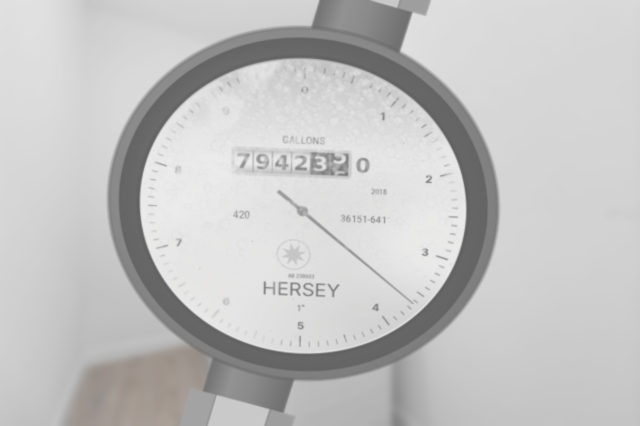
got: 7942353.6 gal
